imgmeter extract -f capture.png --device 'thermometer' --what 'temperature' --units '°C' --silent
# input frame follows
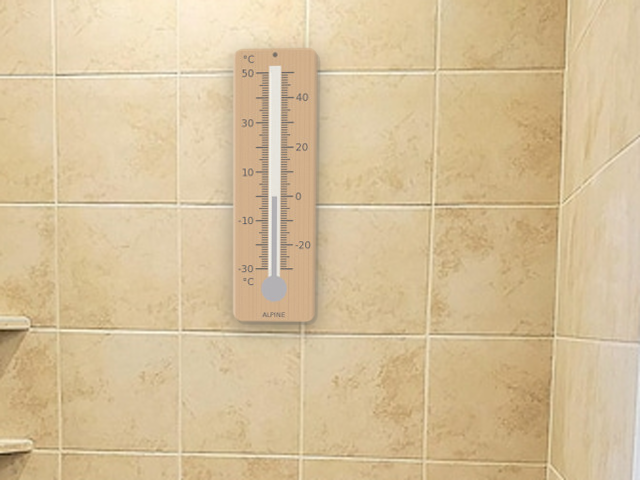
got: 0 °C
